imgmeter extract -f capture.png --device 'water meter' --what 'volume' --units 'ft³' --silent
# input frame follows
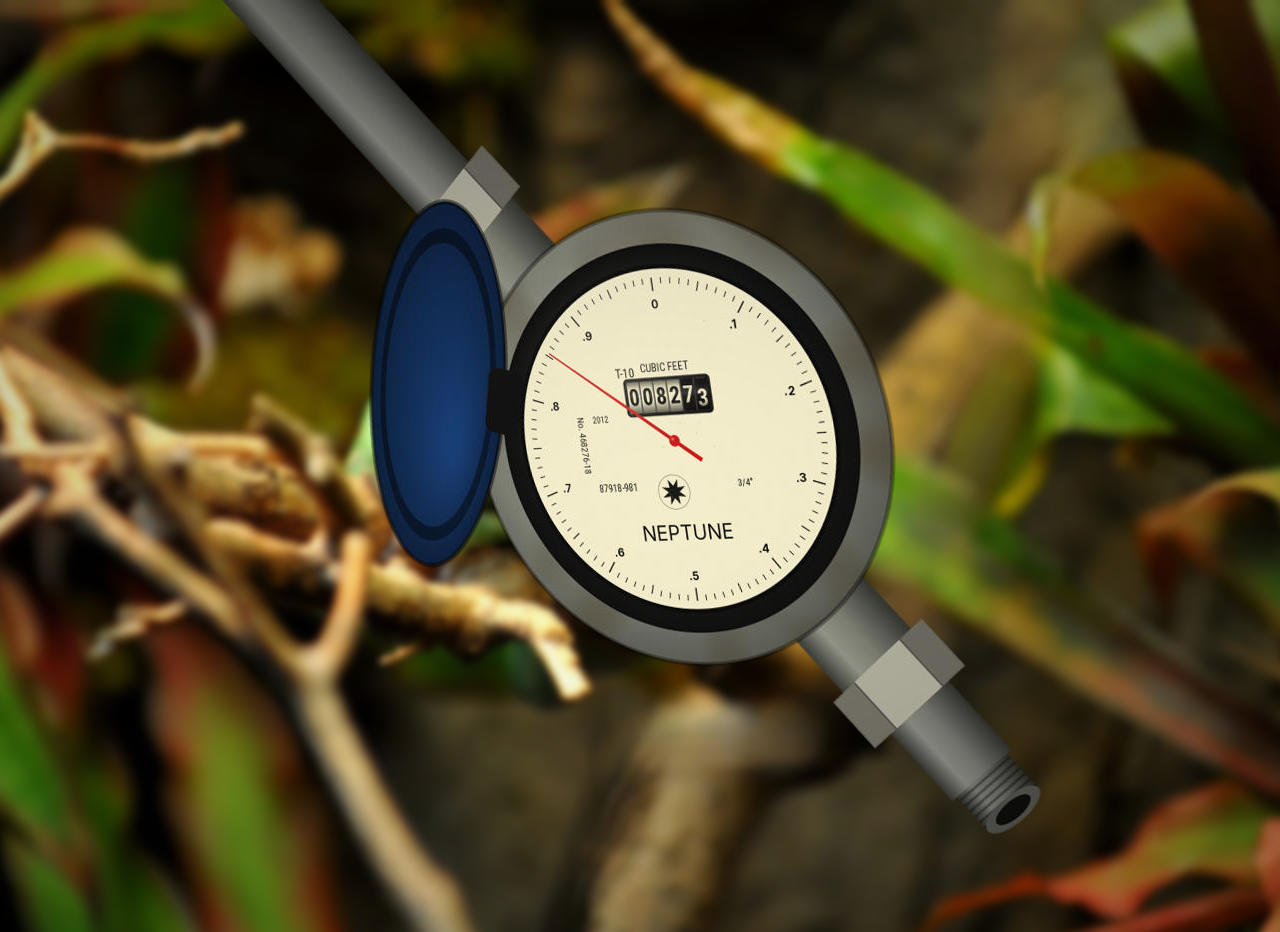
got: 8272.85 ft³
